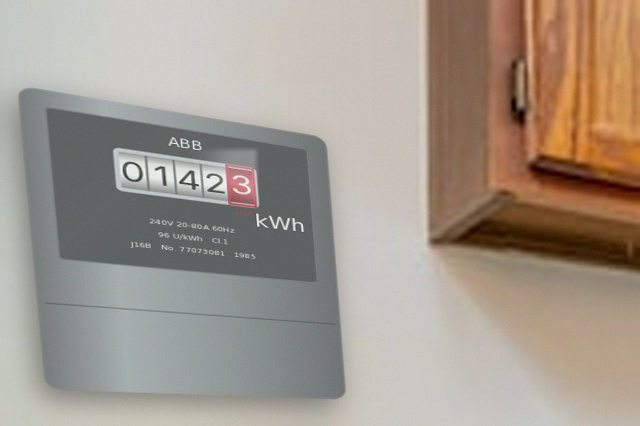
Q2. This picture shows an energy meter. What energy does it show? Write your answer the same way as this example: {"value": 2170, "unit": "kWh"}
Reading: {"value": 142.3, "unit": "kWh"}
